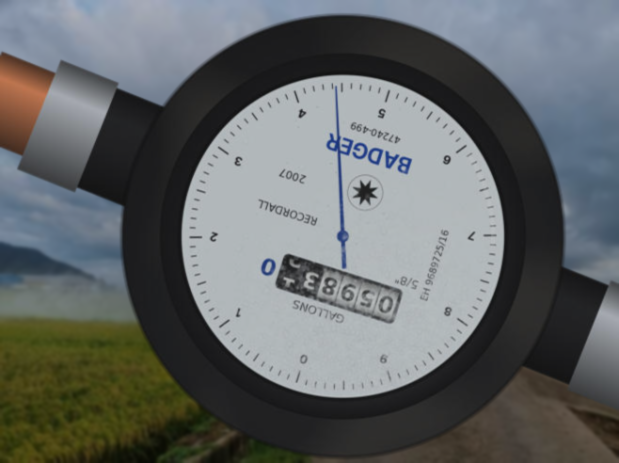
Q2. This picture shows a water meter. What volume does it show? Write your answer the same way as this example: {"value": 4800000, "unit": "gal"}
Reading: {"value": 598314.4, "unit": "gal"}
